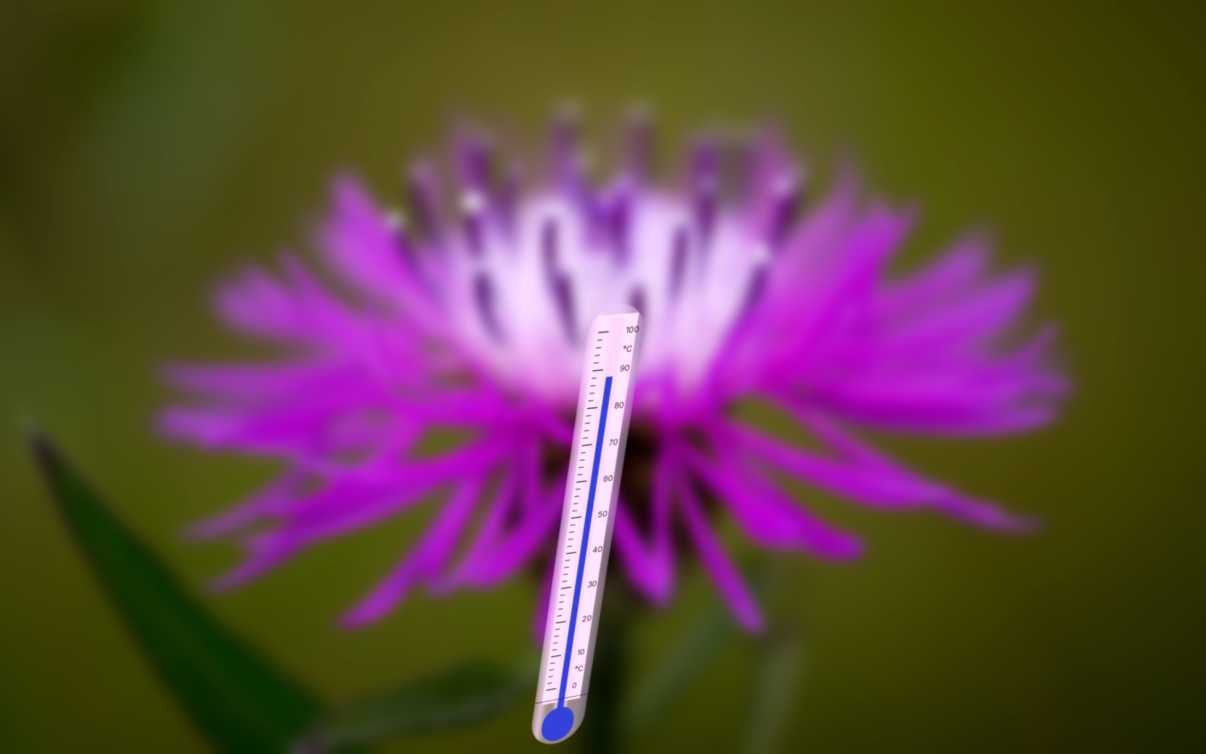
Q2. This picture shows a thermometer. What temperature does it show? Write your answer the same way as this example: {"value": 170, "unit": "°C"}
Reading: {"value": 88, "unit": "°C"}
